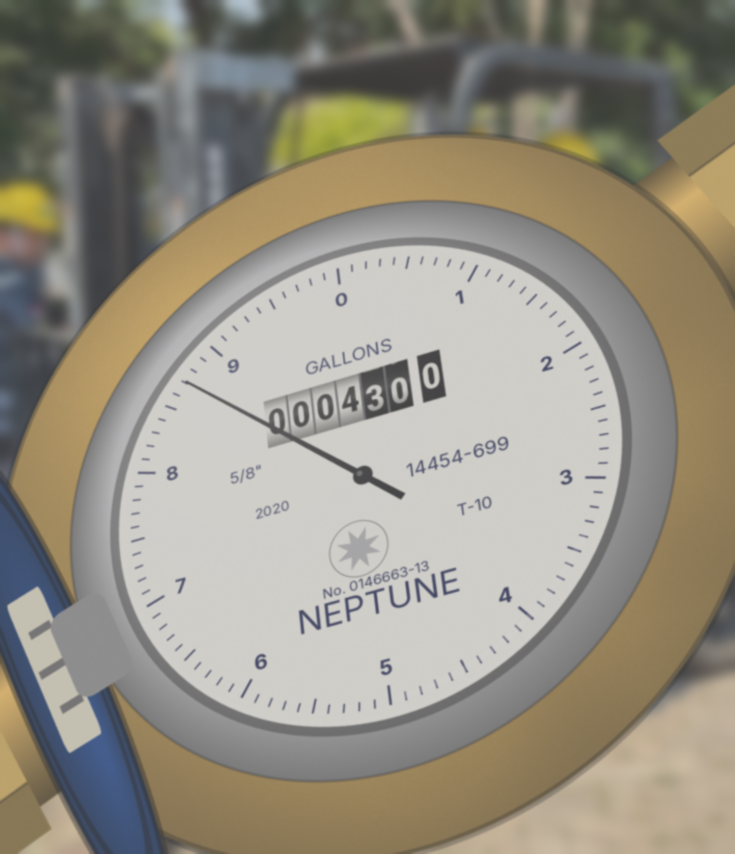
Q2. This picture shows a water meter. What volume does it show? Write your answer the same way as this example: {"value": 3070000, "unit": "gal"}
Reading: {"value": 4298.7, "unit": "gal"}
